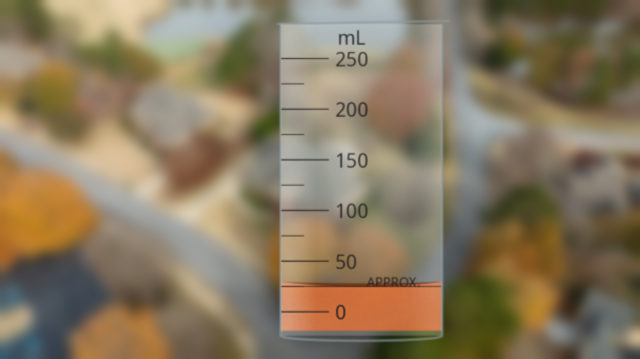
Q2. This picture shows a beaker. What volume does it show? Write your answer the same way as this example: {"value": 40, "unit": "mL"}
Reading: {"value": 25, "unit": "mL"}
